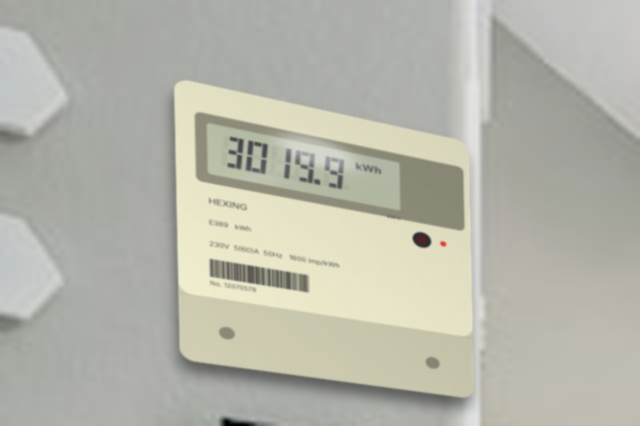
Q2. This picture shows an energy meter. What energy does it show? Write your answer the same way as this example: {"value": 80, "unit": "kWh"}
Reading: {"value": 3019.9, "unit": "kWh"}
